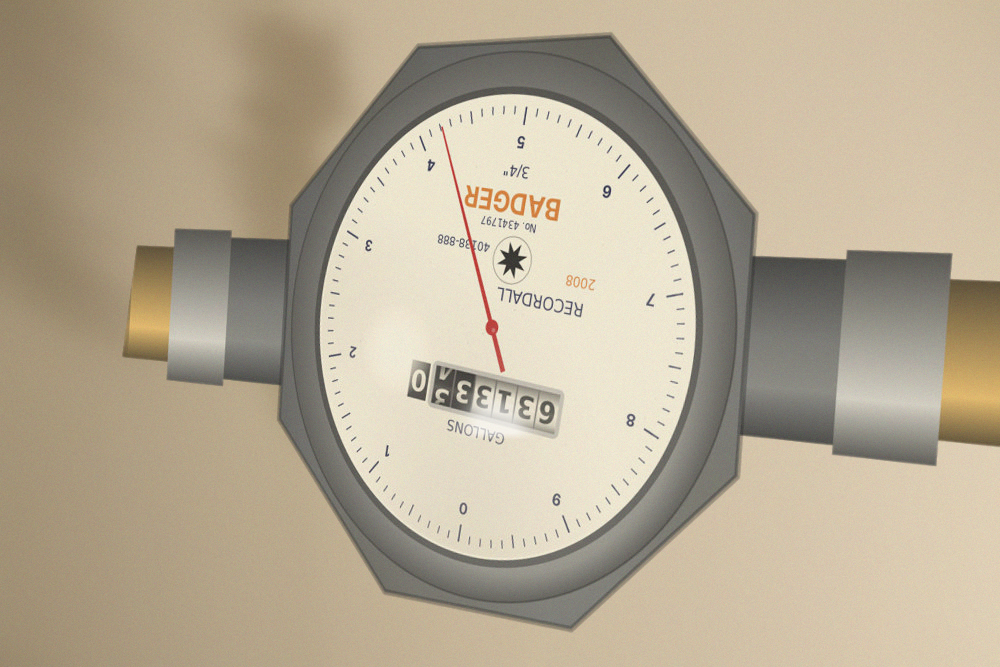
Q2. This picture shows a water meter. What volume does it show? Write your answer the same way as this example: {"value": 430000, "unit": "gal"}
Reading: {"value": 6313334.2, "unit": "gal"}
